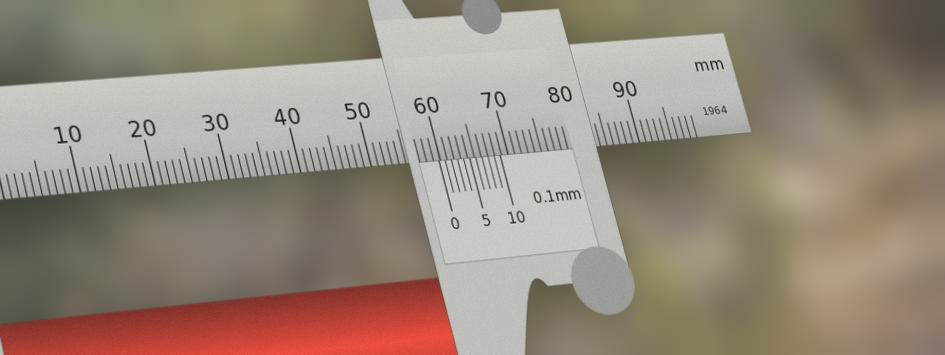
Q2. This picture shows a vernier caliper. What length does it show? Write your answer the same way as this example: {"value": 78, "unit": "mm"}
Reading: {"value": 59.8, "unit": "mm"}
